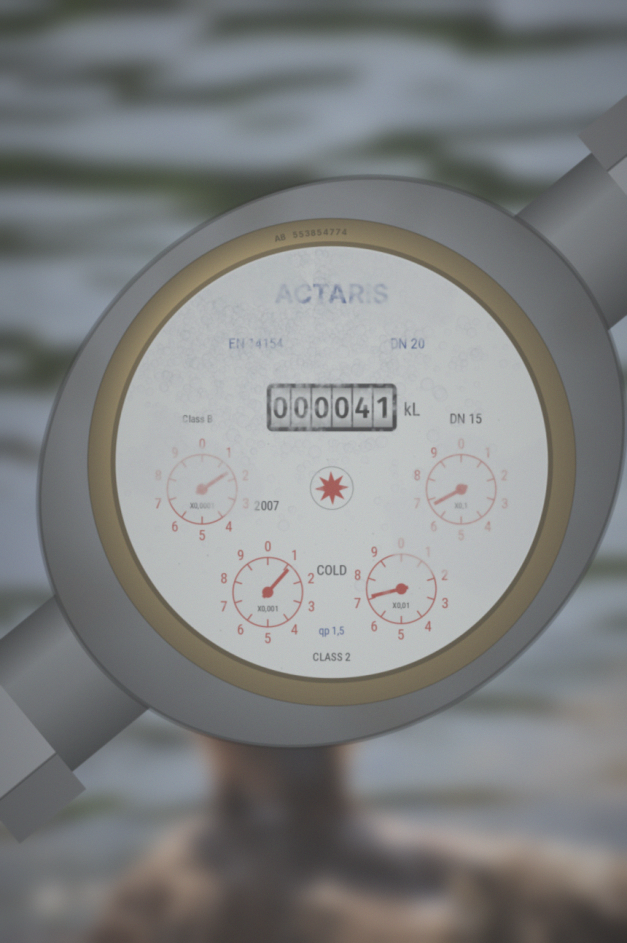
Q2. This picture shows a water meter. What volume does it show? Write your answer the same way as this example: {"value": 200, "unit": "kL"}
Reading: {"value": 41.6711, "unit": "kL"}
